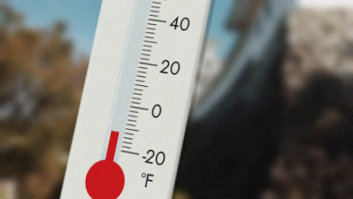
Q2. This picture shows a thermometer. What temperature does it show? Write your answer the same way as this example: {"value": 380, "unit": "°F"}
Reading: {"value": -12, "unit": "°F"}
